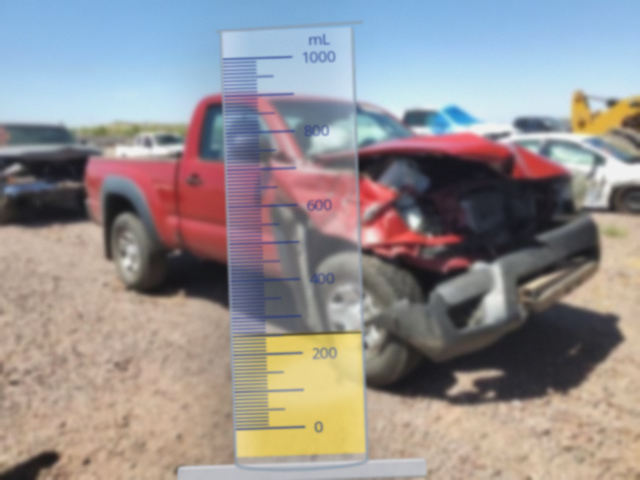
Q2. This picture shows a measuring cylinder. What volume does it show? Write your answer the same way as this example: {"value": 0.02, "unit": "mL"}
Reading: {"value": 250, "unit": "mL"}
